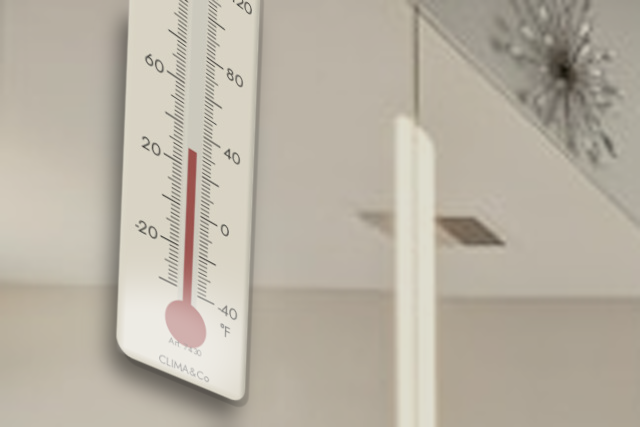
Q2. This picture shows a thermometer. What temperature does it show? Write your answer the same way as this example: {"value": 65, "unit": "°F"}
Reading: {"value": 30, "unit": "°F"}
